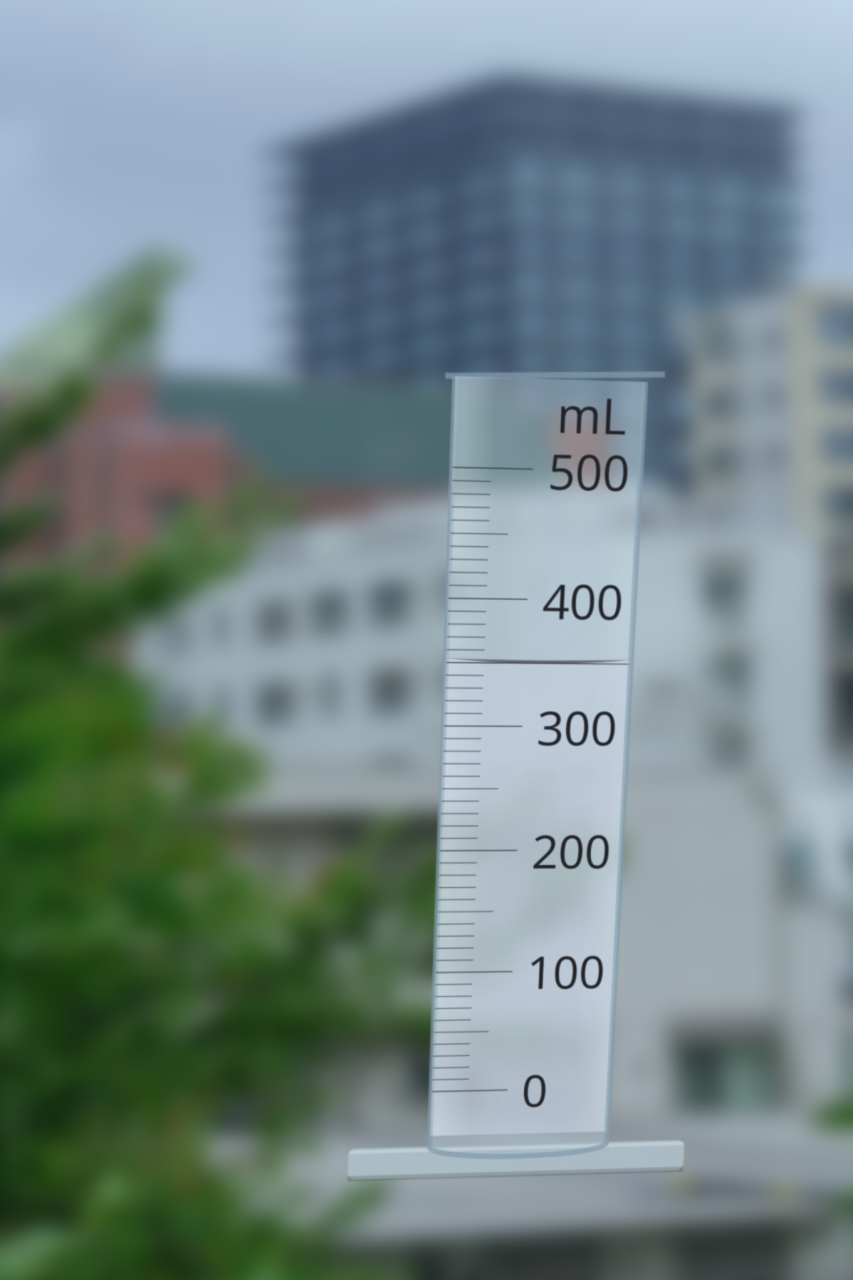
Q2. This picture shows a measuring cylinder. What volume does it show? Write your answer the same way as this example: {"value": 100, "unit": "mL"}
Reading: {"value": 350, "unit": "mL"}
